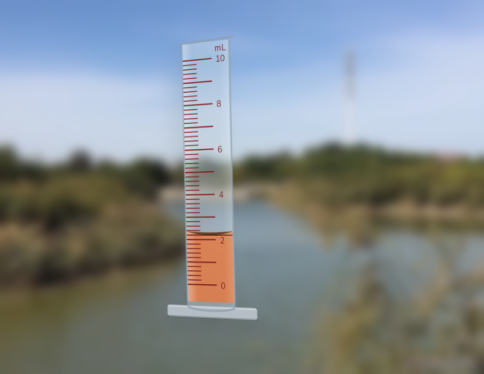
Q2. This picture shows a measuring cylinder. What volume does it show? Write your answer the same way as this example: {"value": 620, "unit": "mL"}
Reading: {"value": 2.2, "unit": "mL"}
